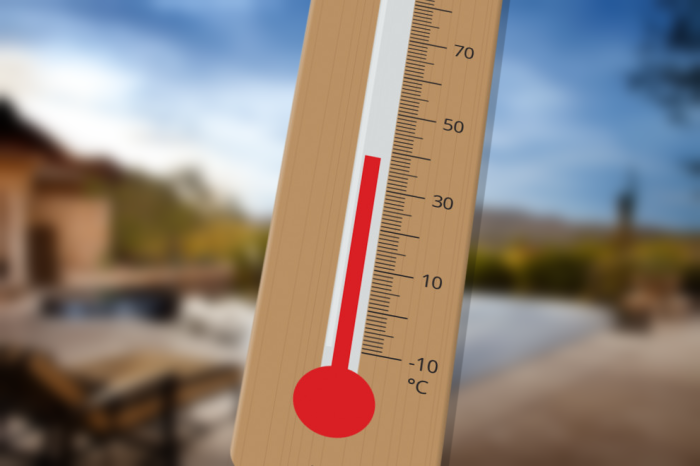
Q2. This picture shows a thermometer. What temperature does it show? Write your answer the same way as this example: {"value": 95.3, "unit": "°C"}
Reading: {"value": 38, "unit": "°C"}
